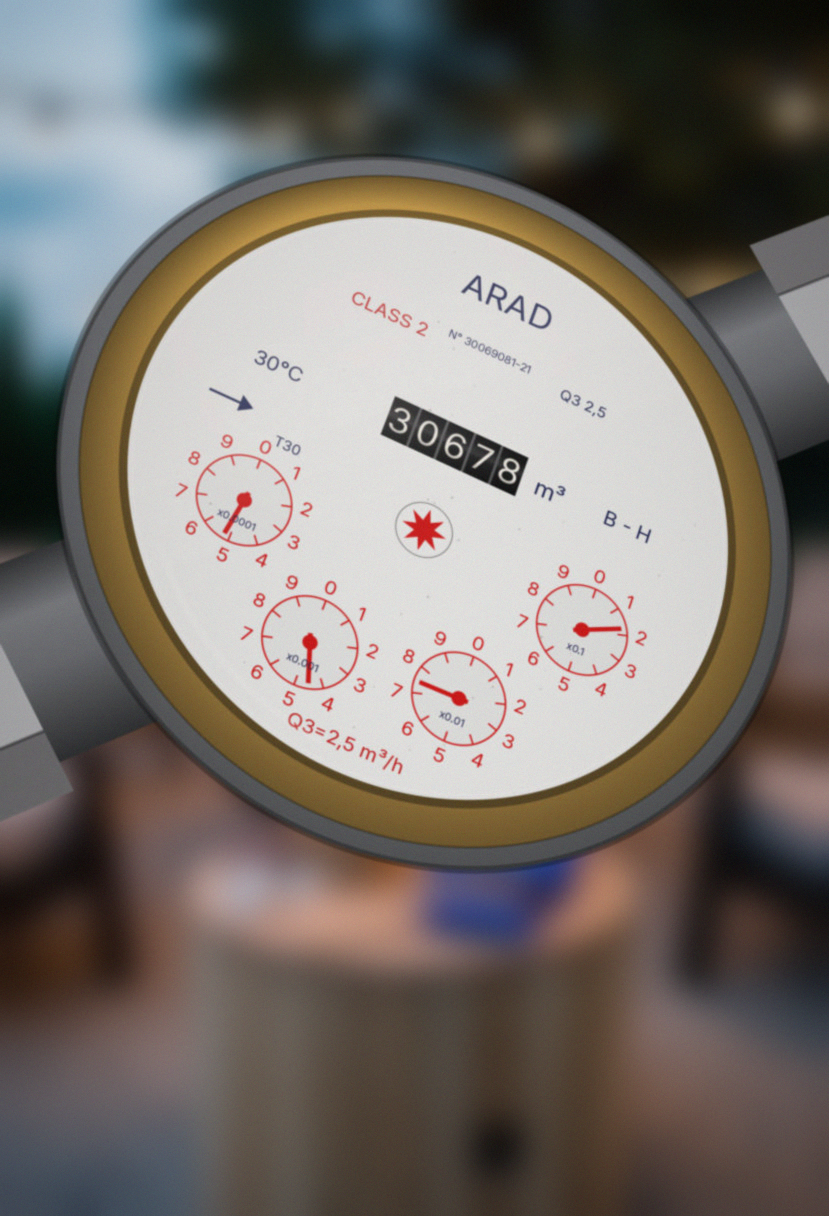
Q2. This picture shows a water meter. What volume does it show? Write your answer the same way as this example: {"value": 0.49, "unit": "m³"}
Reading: {"value": 30678.1745, "unit": "m³"}
